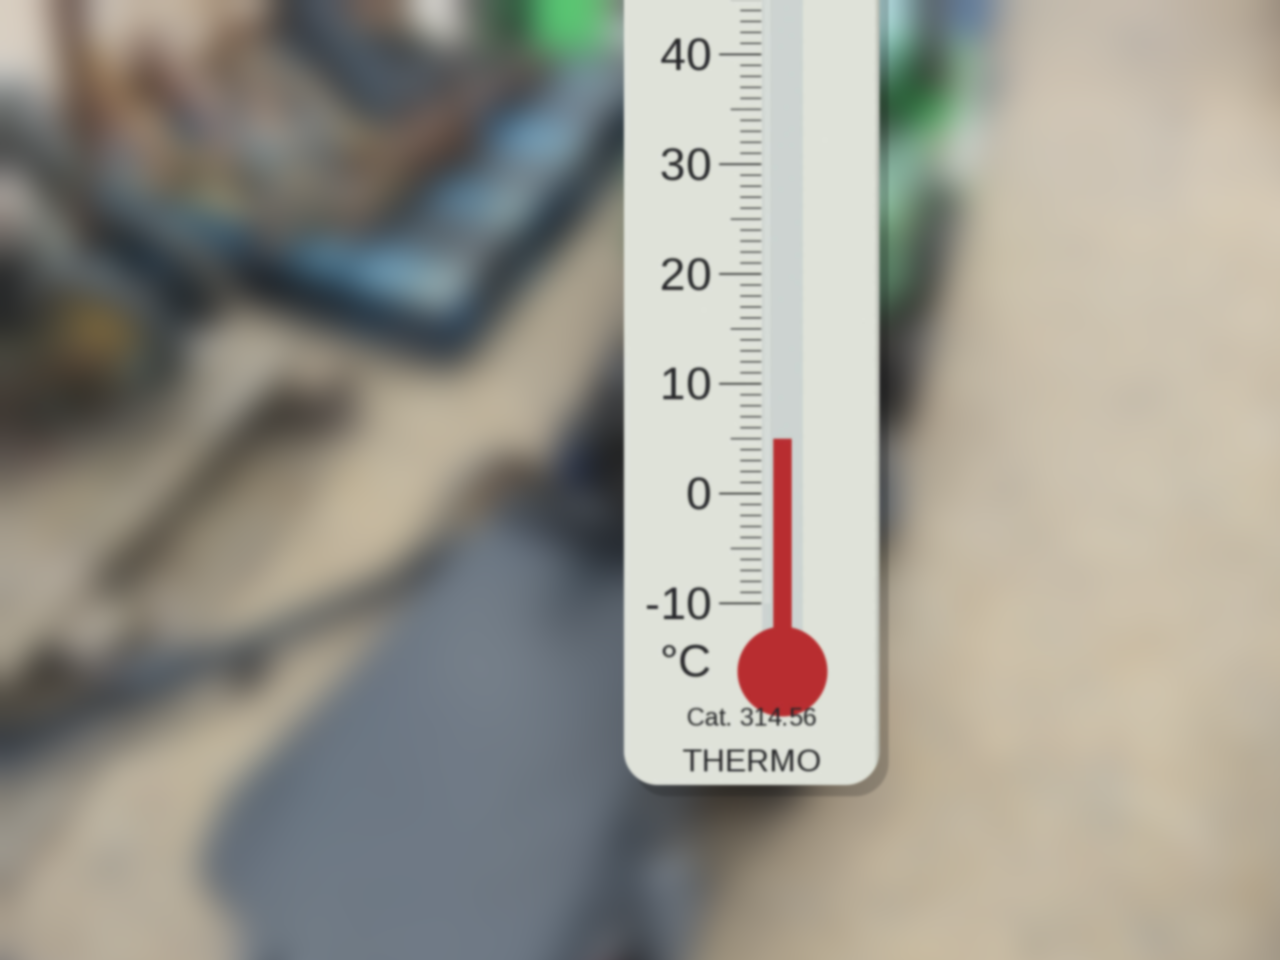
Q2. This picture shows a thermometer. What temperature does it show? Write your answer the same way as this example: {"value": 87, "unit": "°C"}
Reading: {"value": 5, "unit": "°C"}
